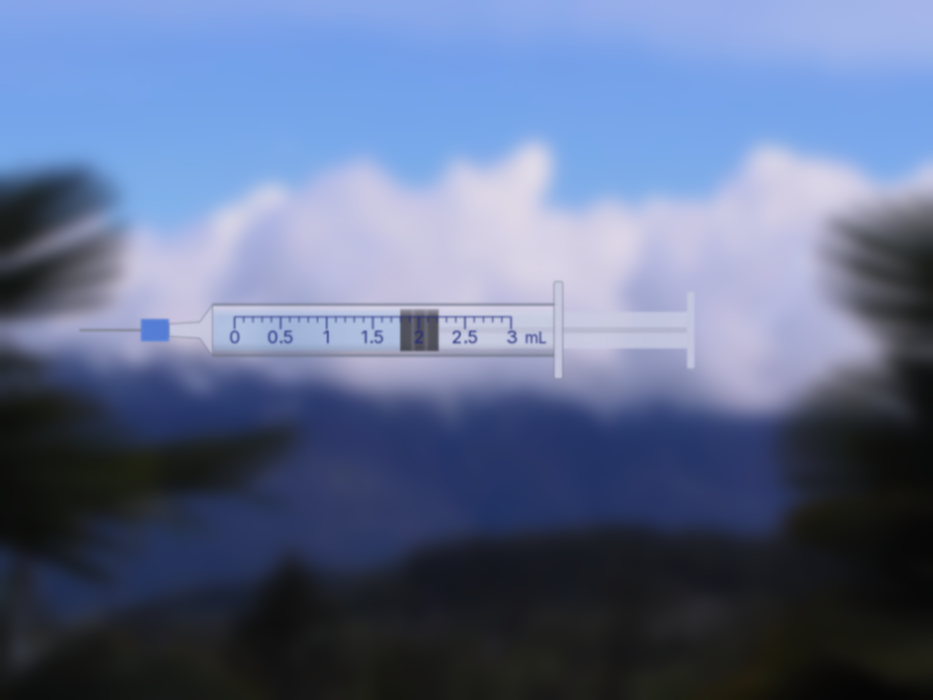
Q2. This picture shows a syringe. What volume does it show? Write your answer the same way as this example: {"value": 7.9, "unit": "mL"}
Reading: {"value": 1.8, "unit": "mL"}
